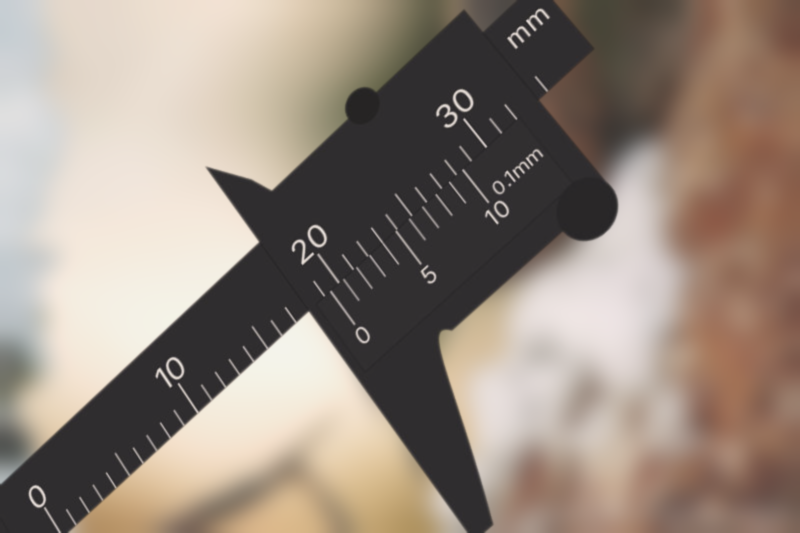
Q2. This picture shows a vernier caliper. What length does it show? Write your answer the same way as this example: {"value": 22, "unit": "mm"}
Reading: {"value": 19.4, "unit": "mm"}
